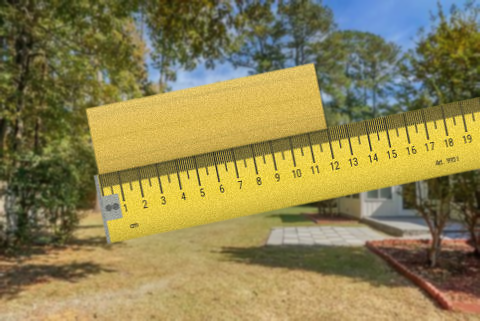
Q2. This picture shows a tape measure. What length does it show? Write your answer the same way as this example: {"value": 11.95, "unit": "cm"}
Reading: {"value": 12, "unit": "cm"}
